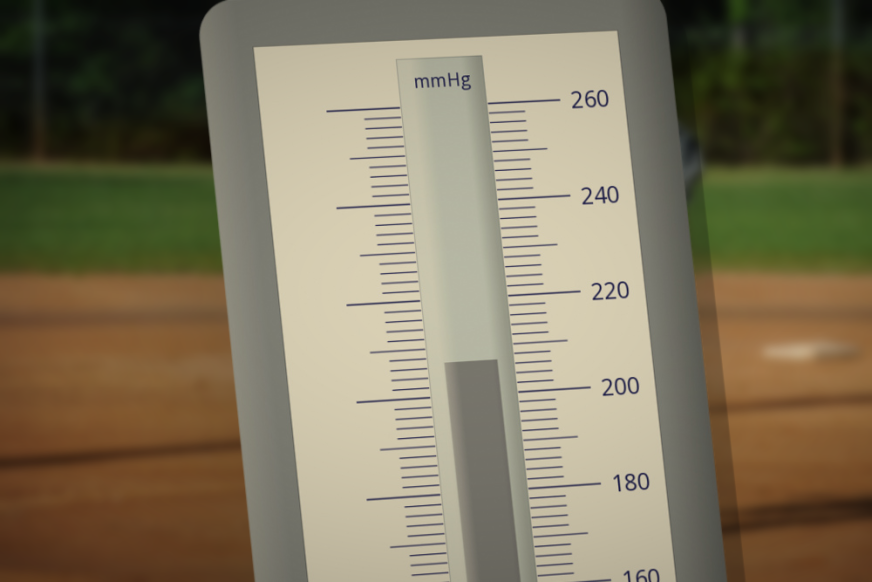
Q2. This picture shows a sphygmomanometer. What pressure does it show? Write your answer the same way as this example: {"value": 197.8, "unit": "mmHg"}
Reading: {"value": 207, "unit": "mmHg"}
